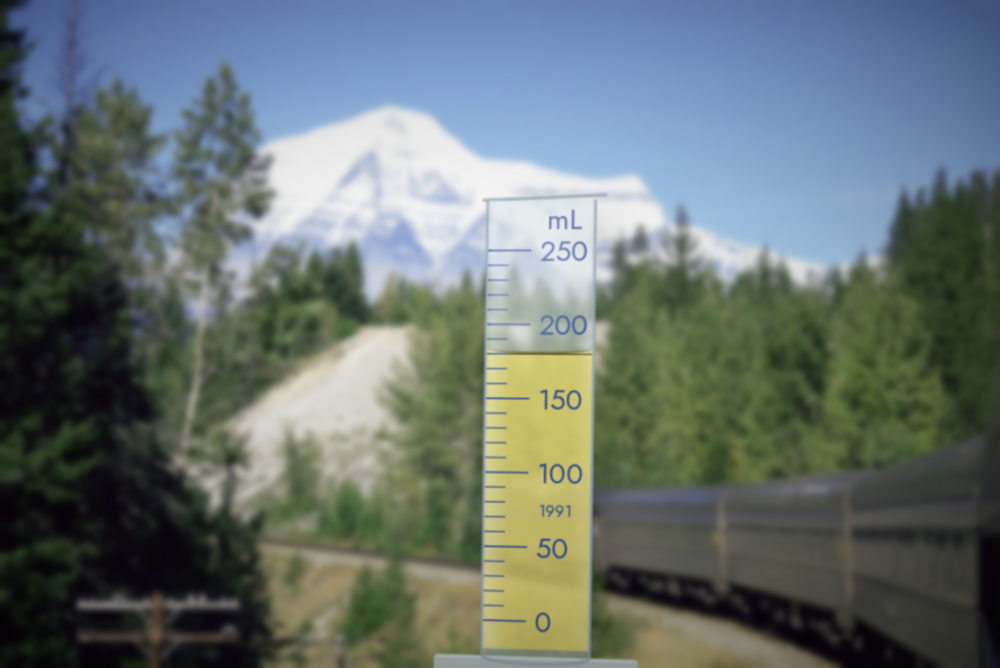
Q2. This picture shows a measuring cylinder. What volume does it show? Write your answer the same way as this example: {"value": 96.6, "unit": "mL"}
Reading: {"value": 180, "unit": "mL"}
